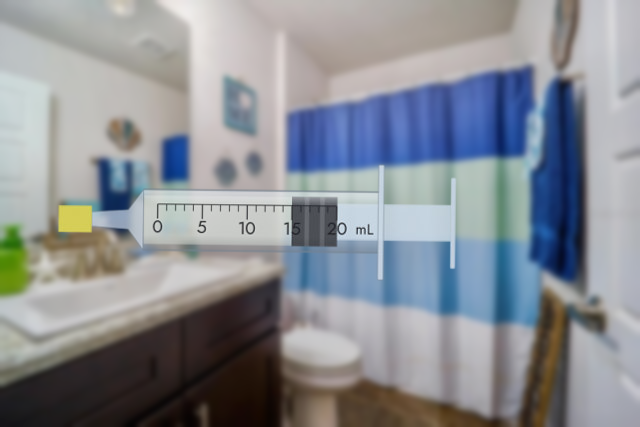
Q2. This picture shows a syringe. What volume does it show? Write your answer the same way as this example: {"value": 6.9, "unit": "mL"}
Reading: {"value": 15, "unit": "mL"}
